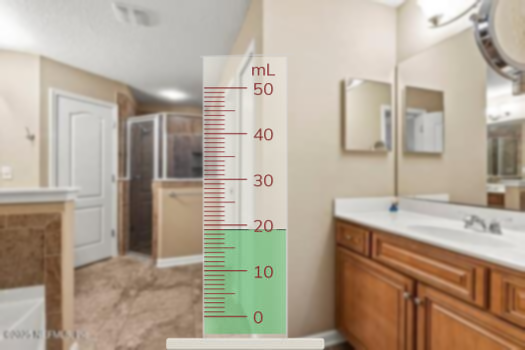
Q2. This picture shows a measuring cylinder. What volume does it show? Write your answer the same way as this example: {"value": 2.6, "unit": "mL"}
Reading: {"value": 19, "unit": "mL"}
